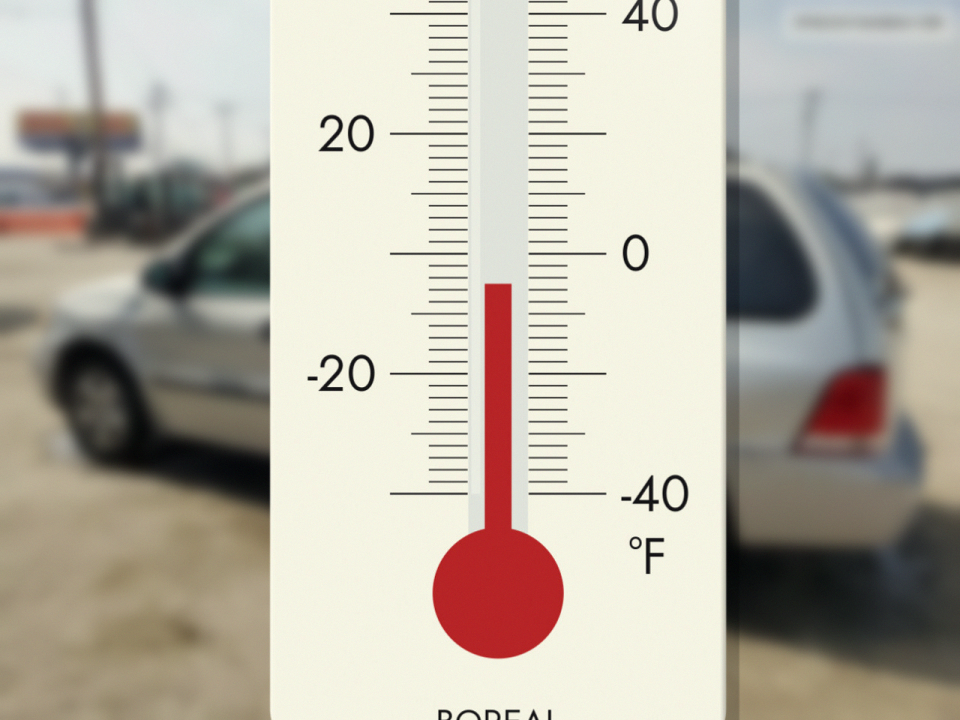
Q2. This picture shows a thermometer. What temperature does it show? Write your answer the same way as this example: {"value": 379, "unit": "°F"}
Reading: {"value": -5, "unit": "°F"}
